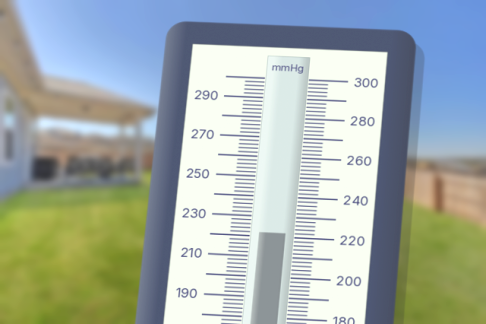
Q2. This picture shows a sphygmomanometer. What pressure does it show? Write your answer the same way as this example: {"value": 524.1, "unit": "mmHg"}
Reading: {"value": 222, "unit": "mmHg"}
